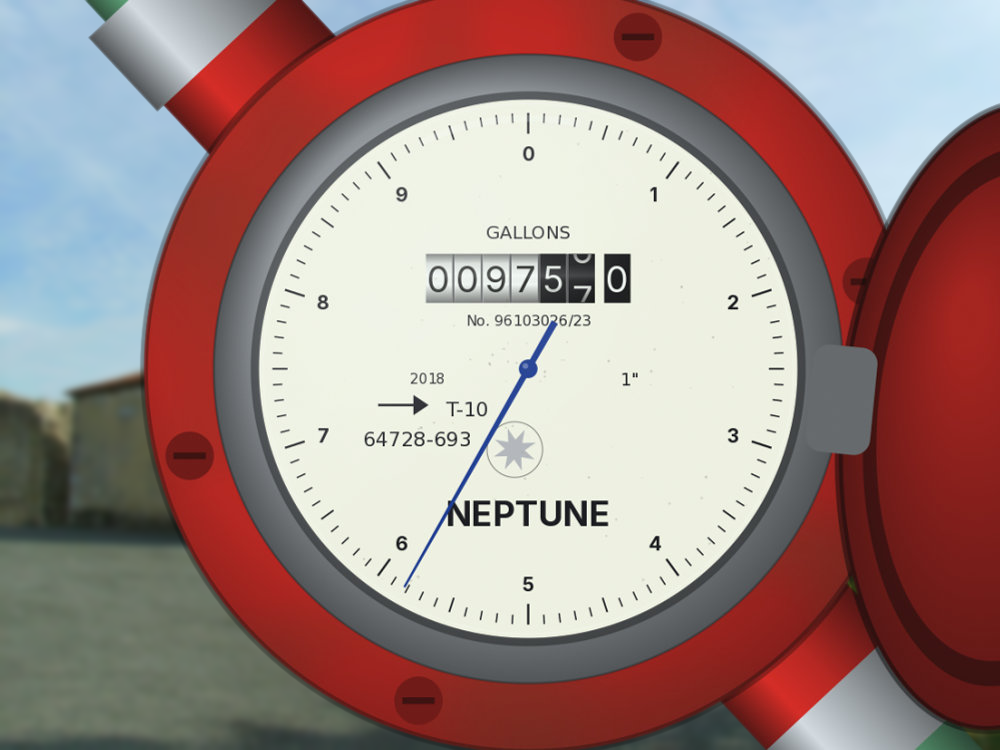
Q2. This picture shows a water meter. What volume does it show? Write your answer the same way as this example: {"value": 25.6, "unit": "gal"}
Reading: {"value": 97565.8, "unit": "gal"}
